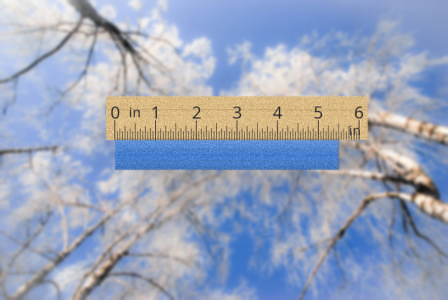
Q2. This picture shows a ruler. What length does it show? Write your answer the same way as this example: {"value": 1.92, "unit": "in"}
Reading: {"value": 5.5, "unit": "in"}
